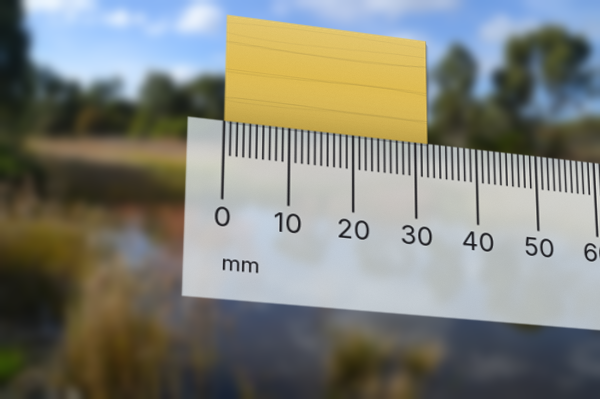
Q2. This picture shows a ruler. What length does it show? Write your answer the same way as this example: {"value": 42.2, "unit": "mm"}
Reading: {"value": 32, "unit": "mm"}
